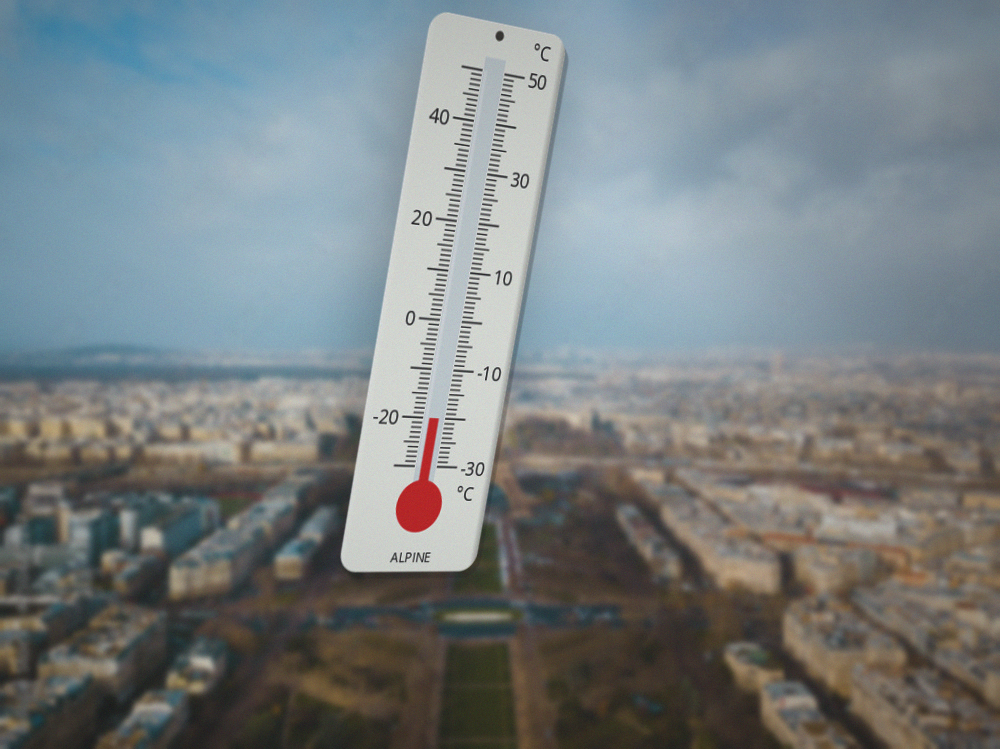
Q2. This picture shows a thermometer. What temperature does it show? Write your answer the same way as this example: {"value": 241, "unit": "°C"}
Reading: {"value": -20, "unit": "°C"}
